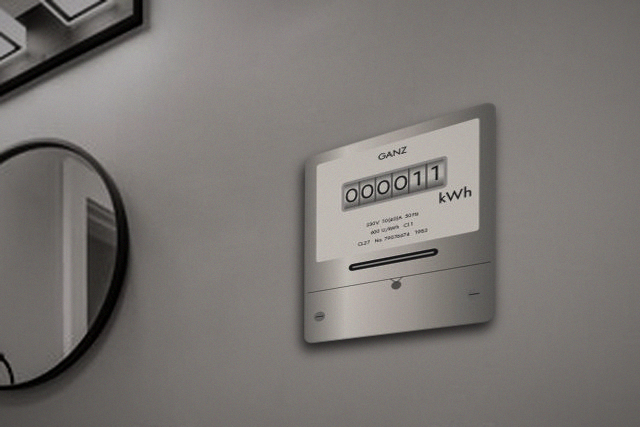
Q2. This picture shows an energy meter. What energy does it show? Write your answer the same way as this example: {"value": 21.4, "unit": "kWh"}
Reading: {"value": 11, "unit": "kWh"}
